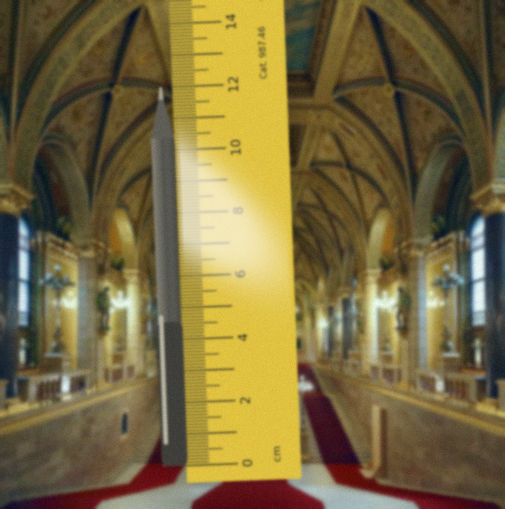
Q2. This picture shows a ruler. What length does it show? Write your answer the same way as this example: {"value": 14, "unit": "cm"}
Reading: {"value": 12, "unit": "cm"}
